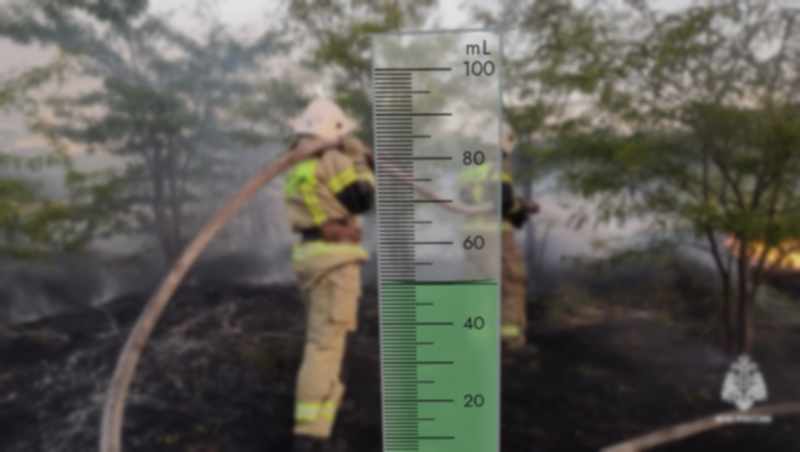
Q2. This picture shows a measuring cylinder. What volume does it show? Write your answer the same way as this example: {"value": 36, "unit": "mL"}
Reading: {"value": 50, "unit": "mL"}
